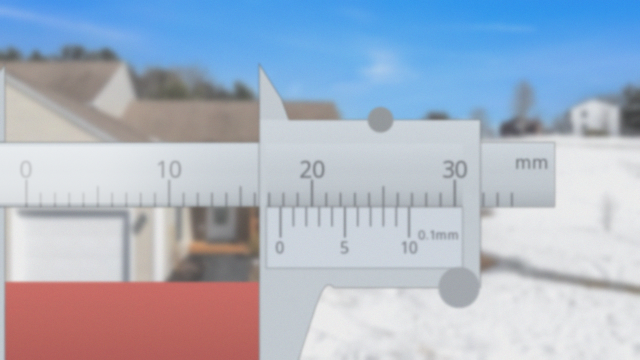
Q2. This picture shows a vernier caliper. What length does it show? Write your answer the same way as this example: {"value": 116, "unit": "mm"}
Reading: {"value": 17.8, "unit": "mm"}
